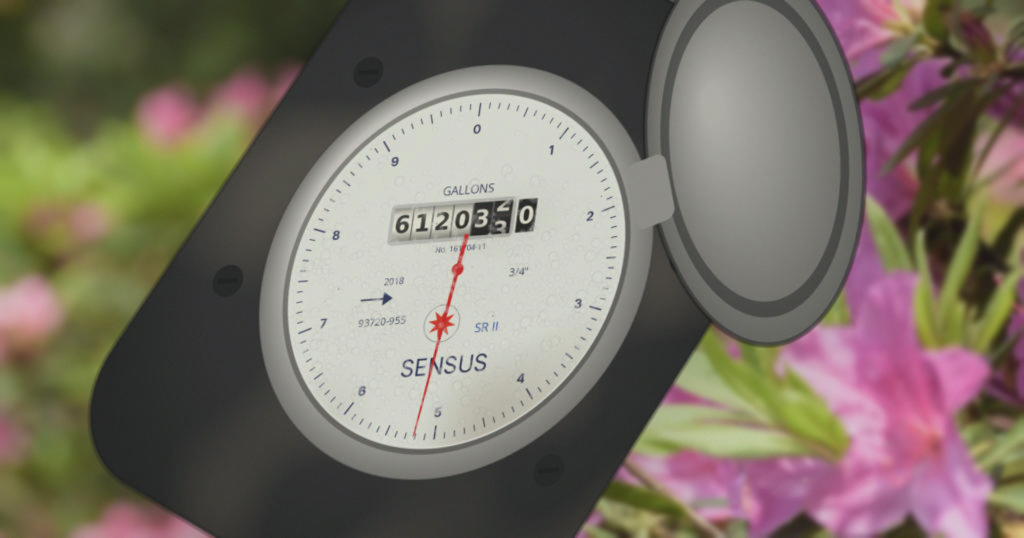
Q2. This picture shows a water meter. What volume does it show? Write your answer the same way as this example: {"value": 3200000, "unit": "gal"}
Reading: {"value": 6120325.2, "unit": "gal"}
